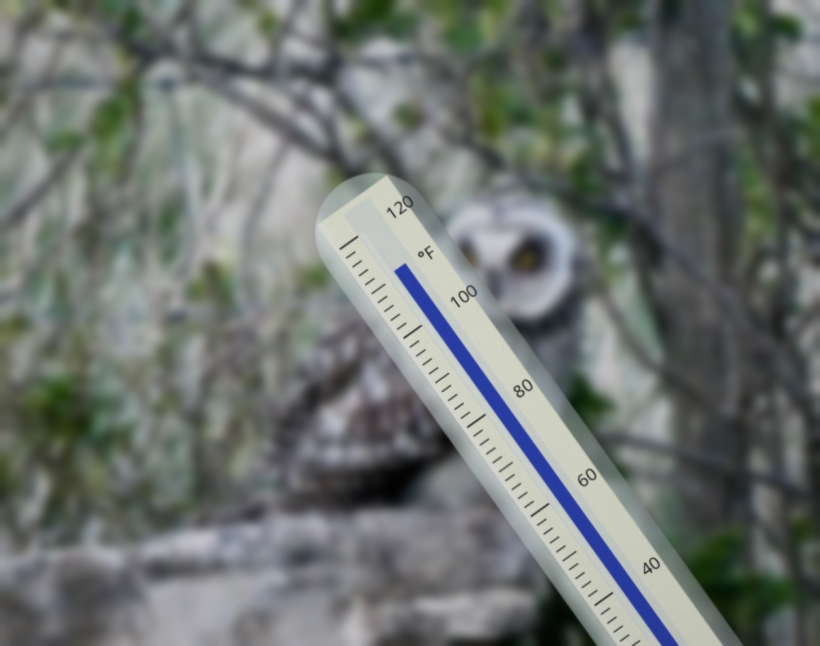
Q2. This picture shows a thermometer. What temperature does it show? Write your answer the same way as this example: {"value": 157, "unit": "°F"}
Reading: {"value": 111, "unit": "°F"}
